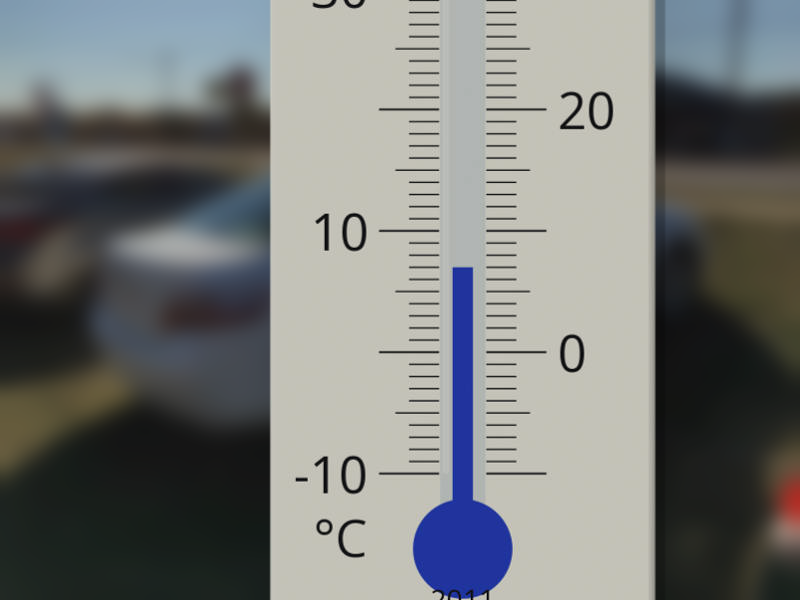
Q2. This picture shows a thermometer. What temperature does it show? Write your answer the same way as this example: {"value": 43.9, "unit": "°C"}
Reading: {"value": 7, "unit": "°C"}
